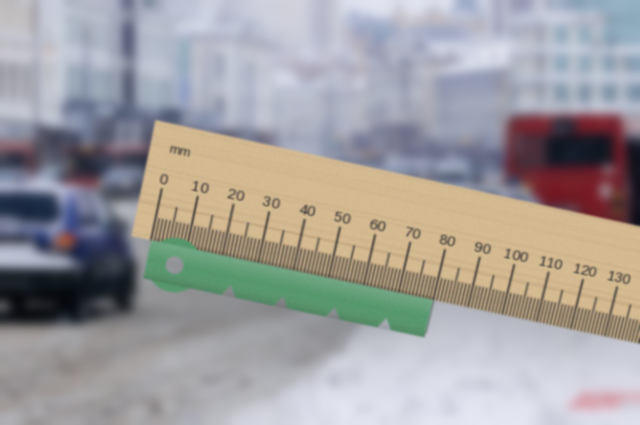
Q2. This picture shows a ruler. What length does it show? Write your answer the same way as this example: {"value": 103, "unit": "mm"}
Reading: {"value": 80, "unit": "mm"}
